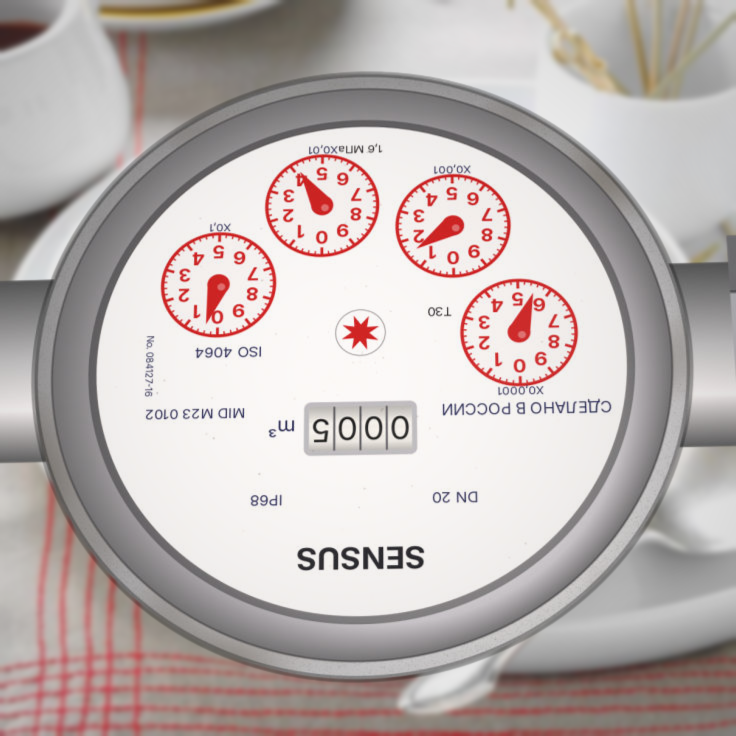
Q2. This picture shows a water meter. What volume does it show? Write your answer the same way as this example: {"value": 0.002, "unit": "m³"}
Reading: {"value": 5.0415, "unit": "m³"}
